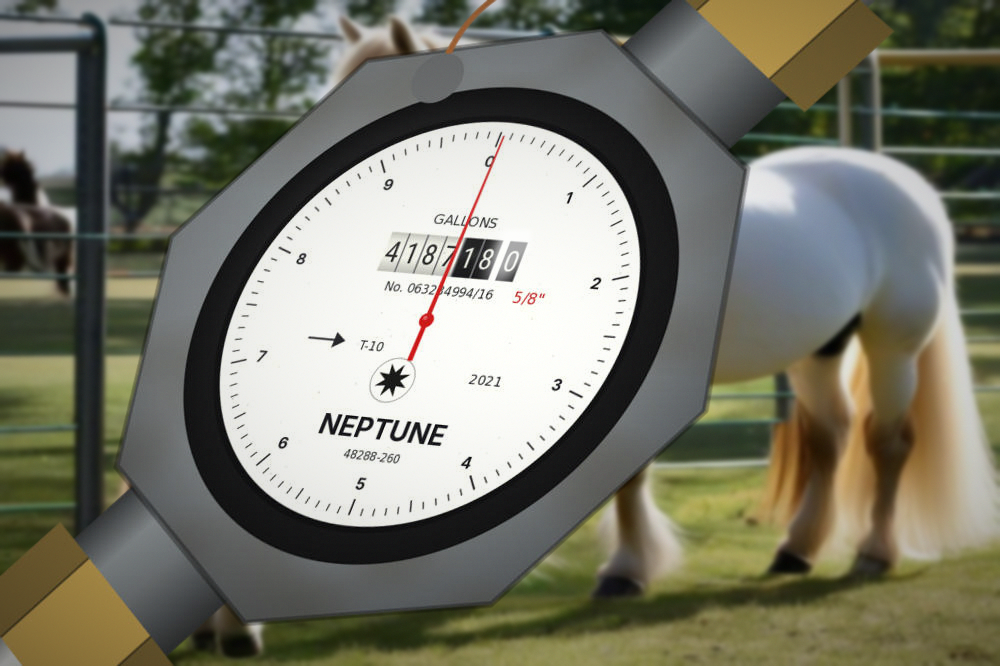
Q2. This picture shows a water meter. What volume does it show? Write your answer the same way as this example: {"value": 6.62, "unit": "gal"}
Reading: {"value": 4187180.0, "unit": "gal"}
